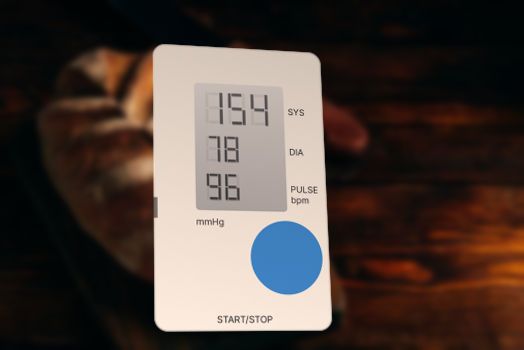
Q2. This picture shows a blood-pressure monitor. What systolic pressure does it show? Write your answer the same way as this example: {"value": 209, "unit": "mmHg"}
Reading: {"value": 154, "unit": "mmHg"}
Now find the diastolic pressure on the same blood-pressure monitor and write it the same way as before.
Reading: {"value": 78, "unit": "mmHg"}
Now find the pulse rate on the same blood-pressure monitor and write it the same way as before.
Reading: {"value": 96, "unit": "bpm"}
